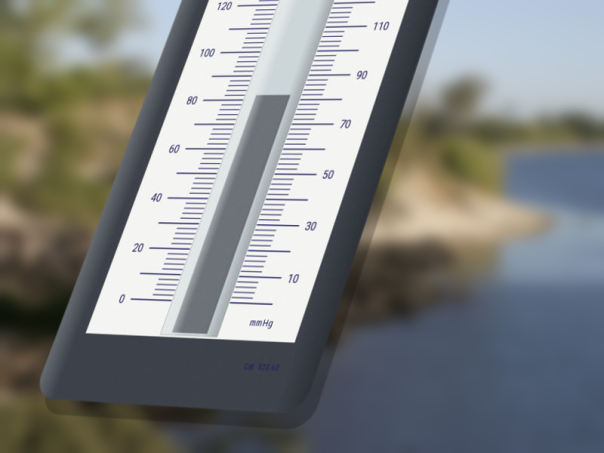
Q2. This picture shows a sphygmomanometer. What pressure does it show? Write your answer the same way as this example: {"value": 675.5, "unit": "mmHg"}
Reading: {"value": 82, "unit": "mmHg"}
